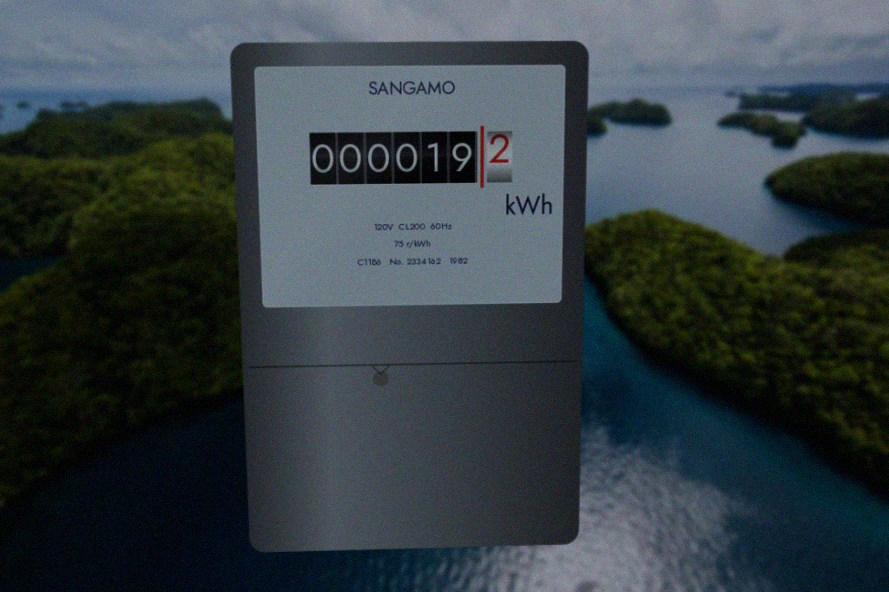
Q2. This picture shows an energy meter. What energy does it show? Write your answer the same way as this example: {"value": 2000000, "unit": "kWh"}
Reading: {"value": 19.2, "unit": "kWh"}
